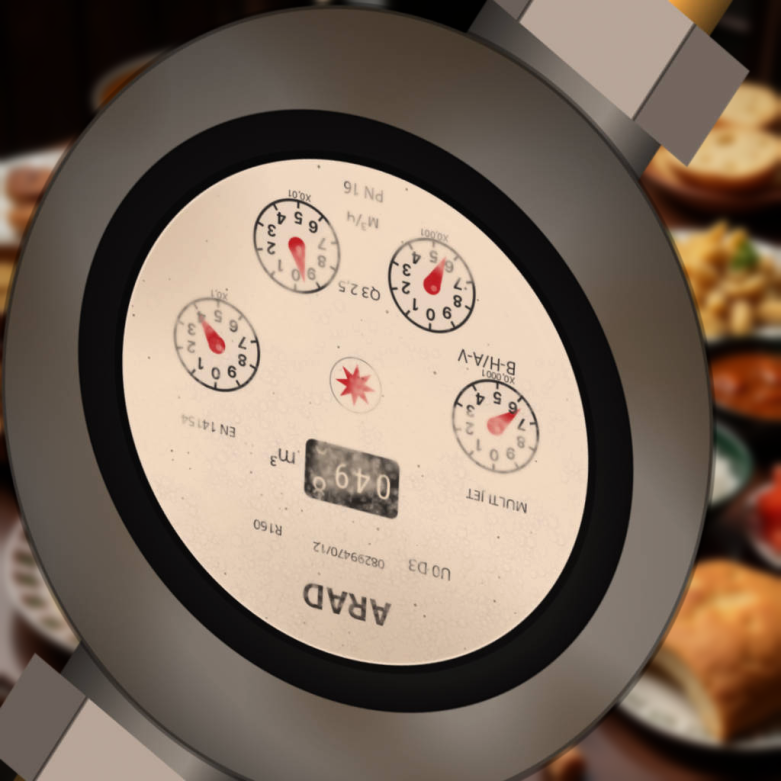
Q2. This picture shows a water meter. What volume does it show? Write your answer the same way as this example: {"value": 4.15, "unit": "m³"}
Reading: {"value": 498.3956, "unit": "m³"}
